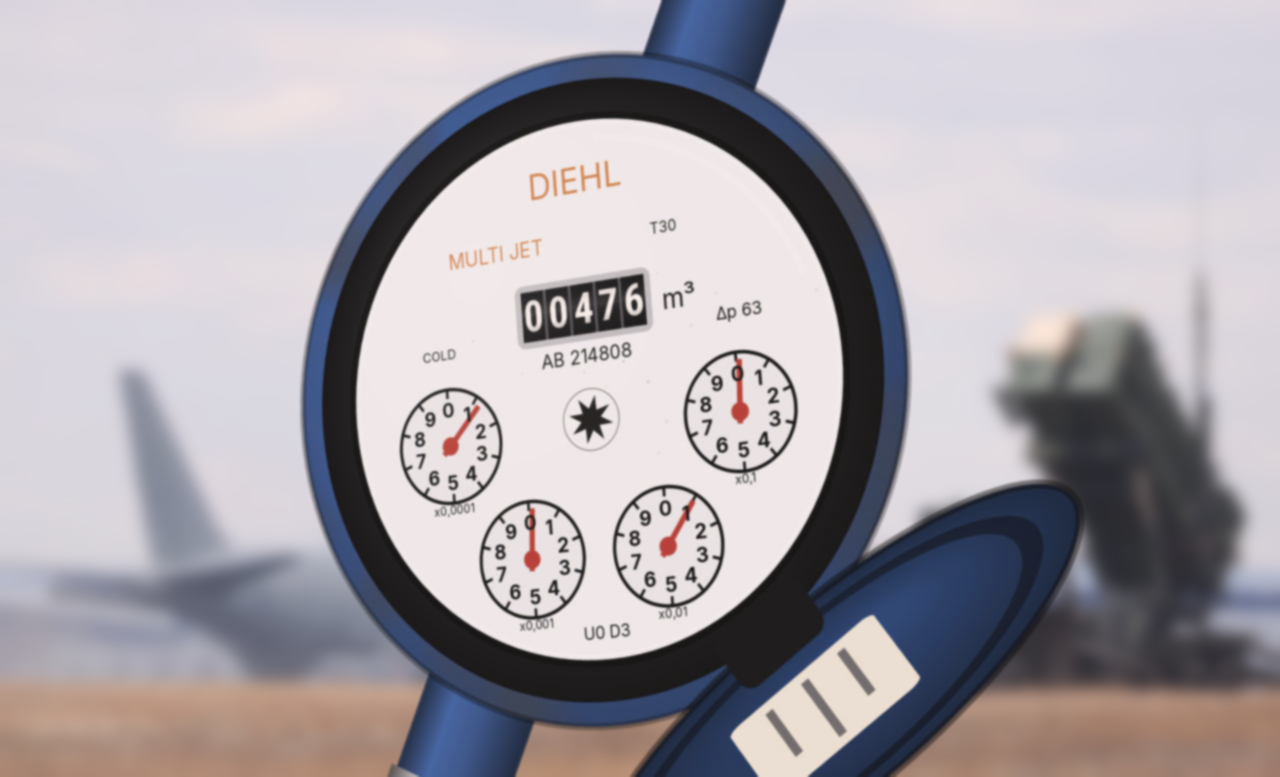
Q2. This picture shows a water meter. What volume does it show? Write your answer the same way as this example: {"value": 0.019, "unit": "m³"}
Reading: {"value": 476.0101, "unit": "m³"}
